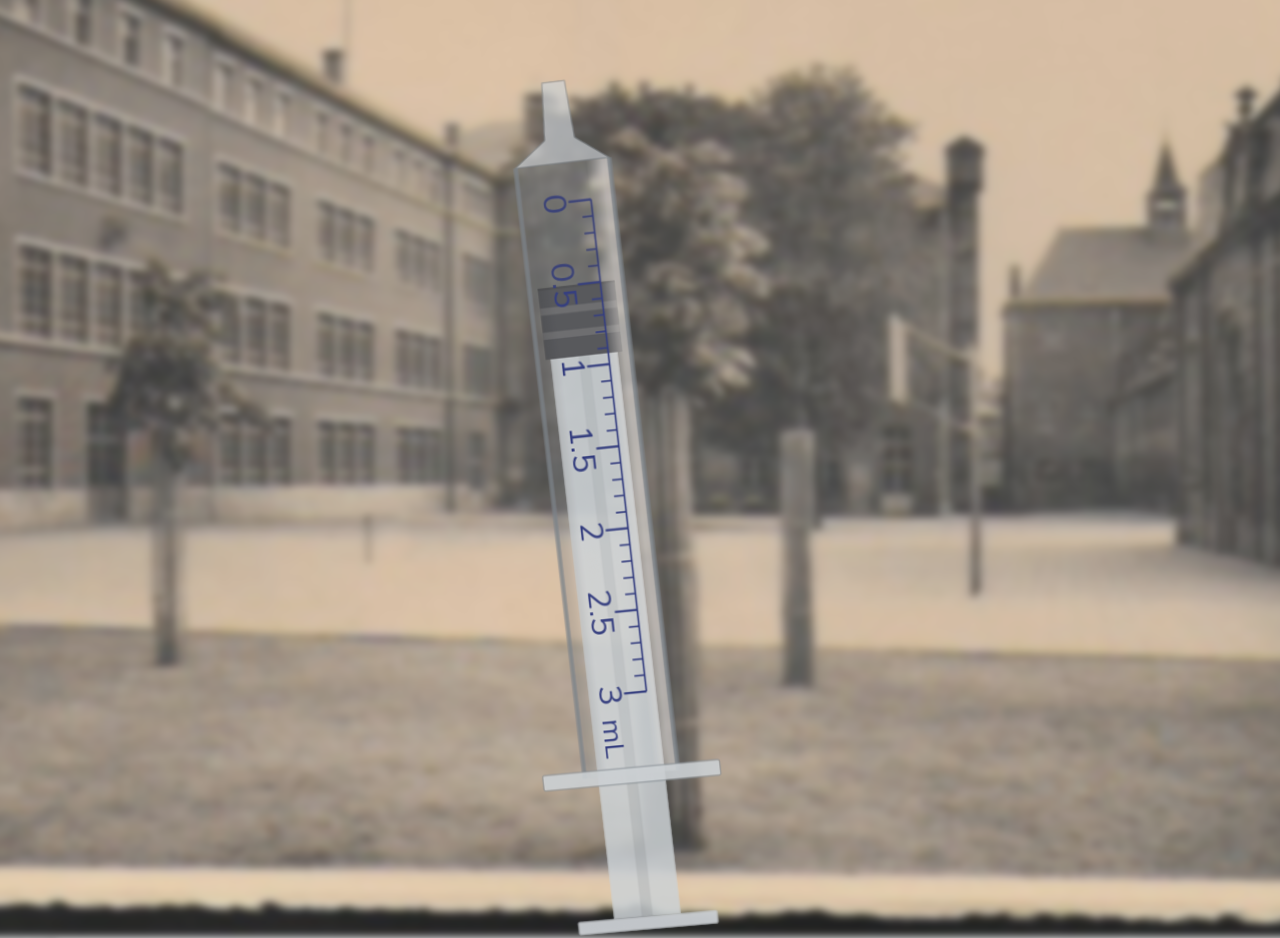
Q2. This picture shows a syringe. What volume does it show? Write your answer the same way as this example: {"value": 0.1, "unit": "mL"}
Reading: {"value": 0.5, "unit": "mL"}
